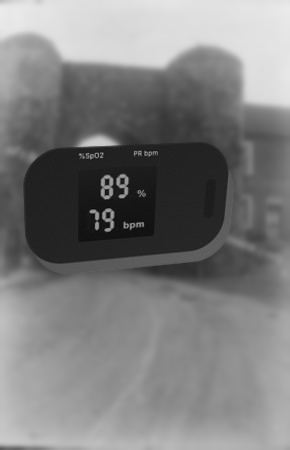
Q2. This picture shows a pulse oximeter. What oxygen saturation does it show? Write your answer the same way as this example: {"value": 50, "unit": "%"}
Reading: {"value": 89, "unit": "%"}
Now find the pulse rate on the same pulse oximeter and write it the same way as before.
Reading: {"value": 79, "unit": "bpm"}
